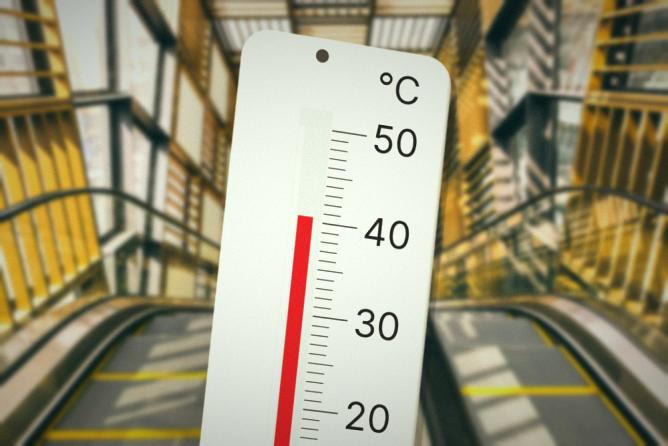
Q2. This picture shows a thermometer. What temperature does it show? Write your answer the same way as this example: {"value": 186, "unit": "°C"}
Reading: {"value": 40.5, "unit": "°C"}
